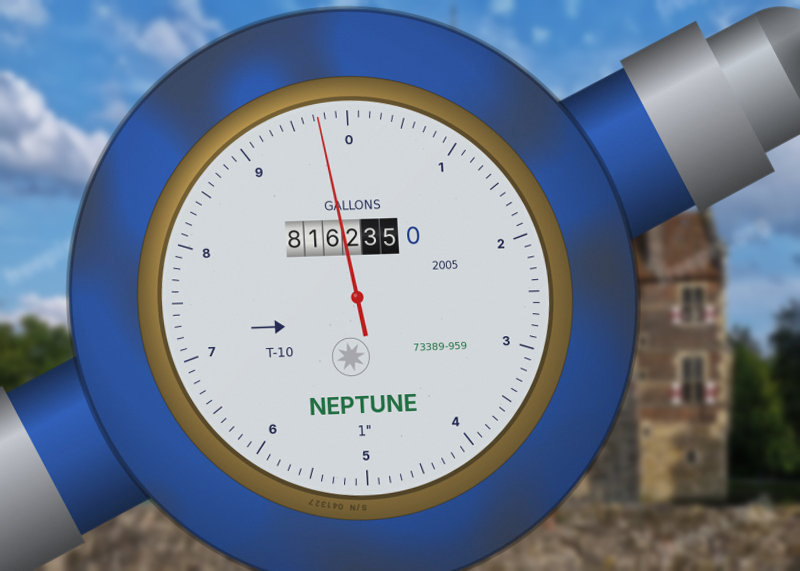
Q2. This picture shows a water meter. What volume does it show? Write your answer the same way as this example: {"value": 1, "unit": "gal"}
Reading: {"value": 8162349.7, "unit": "gal"}
